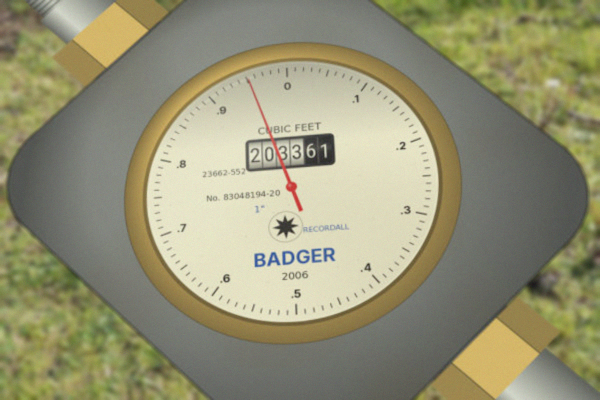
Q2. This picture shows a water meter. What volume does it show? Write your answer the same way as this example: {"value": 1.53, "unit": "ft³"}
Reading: {"value": 203360.95, "unit": "ft³"}
